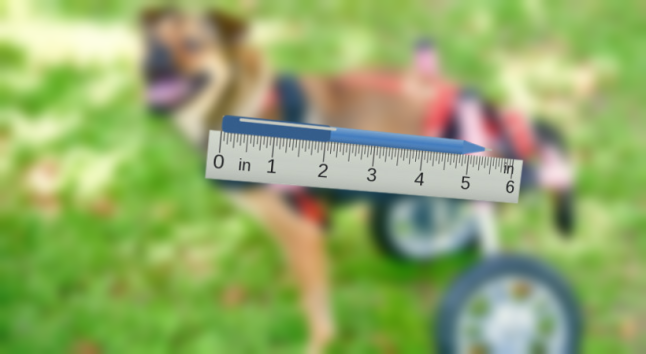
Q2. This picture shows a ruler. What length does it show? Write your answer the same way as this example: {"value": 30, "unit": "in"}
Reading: {"value": 5.5, "unit": "in"}
